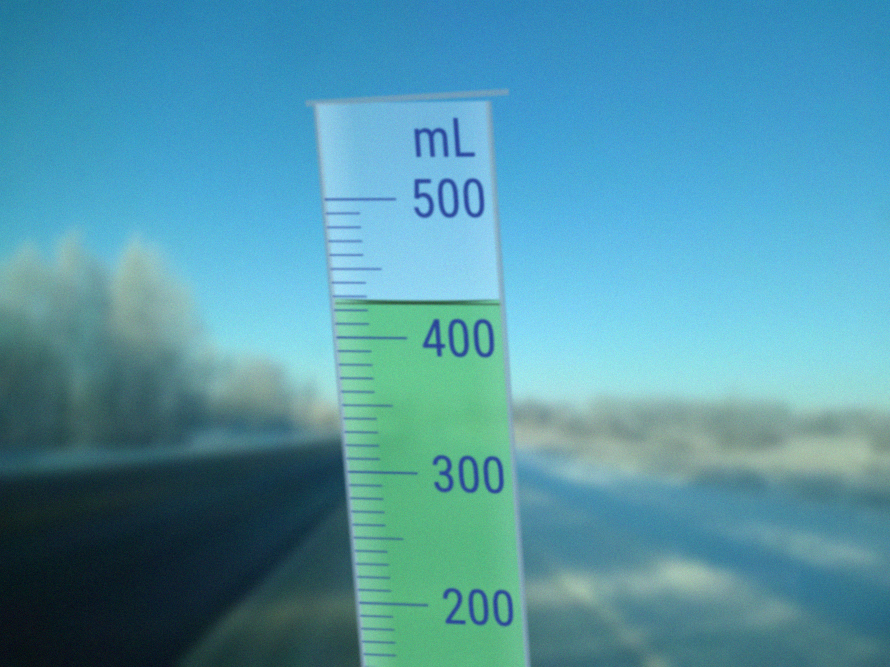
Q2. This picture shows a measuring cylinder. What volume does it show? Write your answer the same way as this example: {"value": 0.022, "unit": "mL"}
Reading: {"value": 425, "unit": "mL"}
